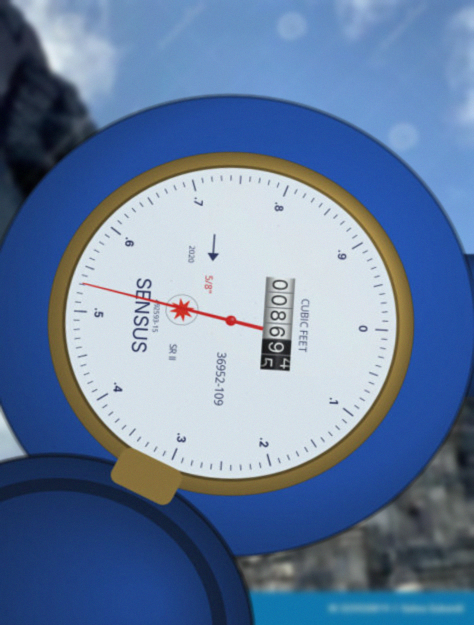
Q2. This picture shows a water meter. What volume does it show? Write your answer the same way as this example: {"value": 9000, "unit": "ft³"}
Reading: {"value": 8694.53, "unit": "ft³"}
